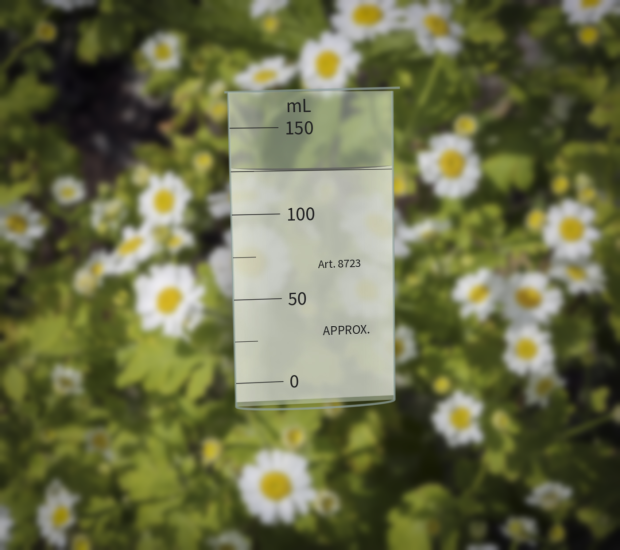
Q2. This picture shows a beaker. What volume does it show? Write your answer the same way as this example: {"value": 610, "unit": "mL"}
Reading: {"value": 125, "unit": "mL"}
